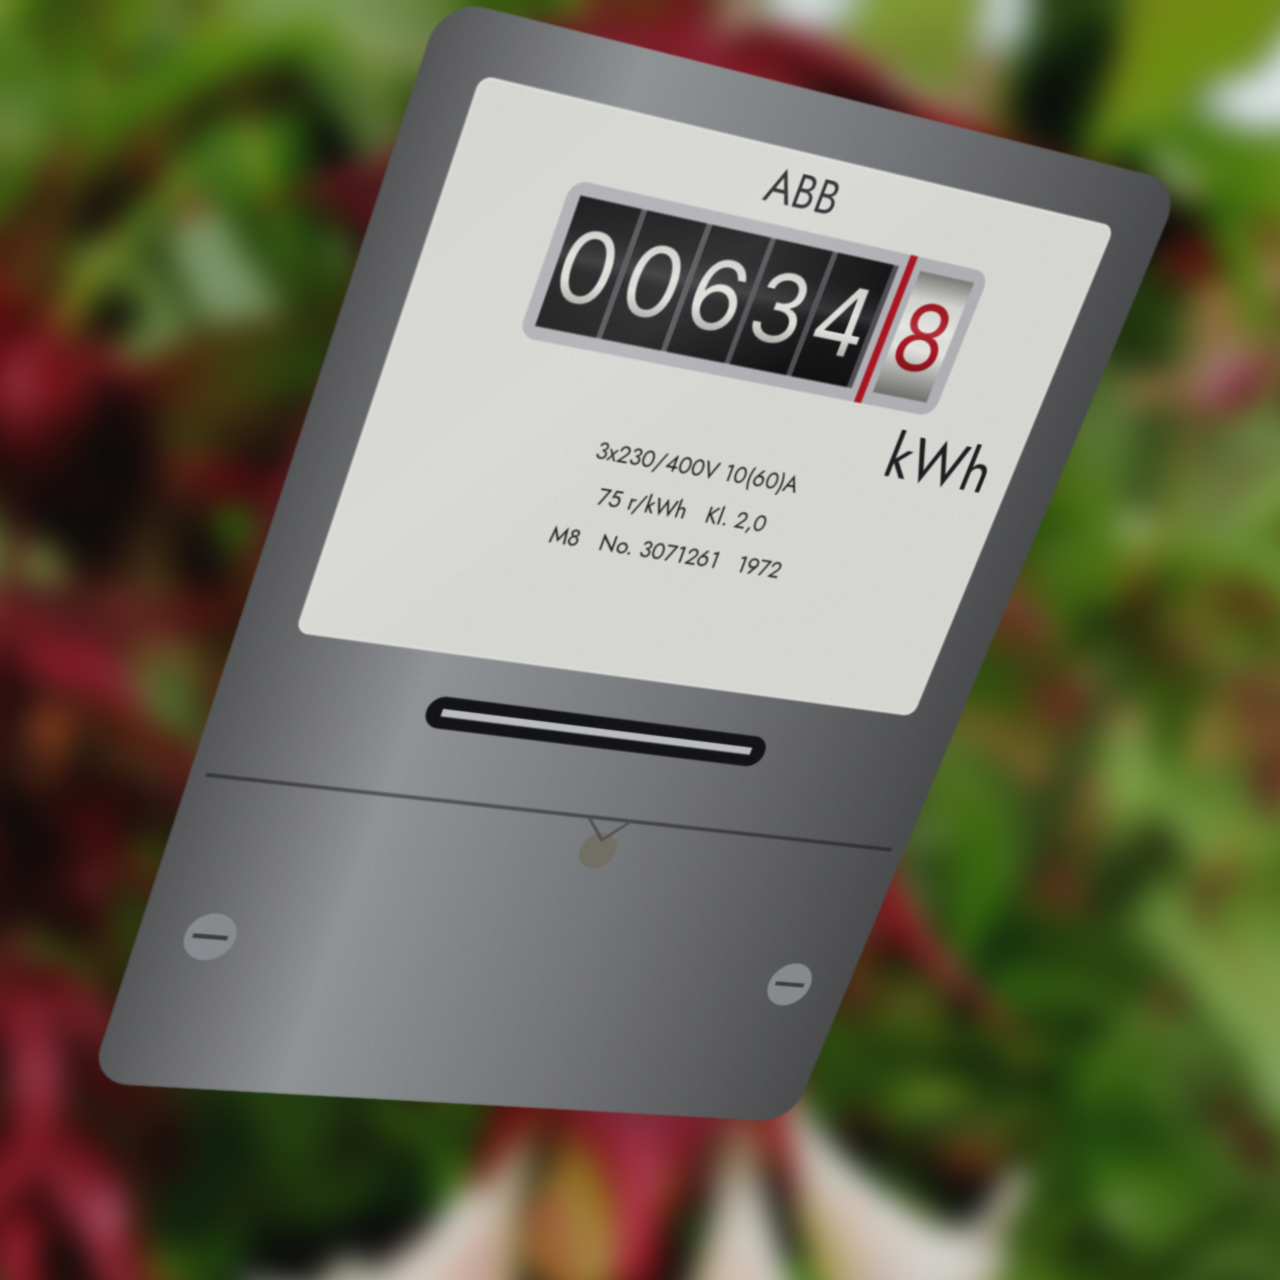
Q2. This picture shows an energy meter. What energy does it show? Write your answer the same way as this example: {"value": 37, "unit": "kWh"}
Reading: {"value": 634.8, "unit": "kWh"}
